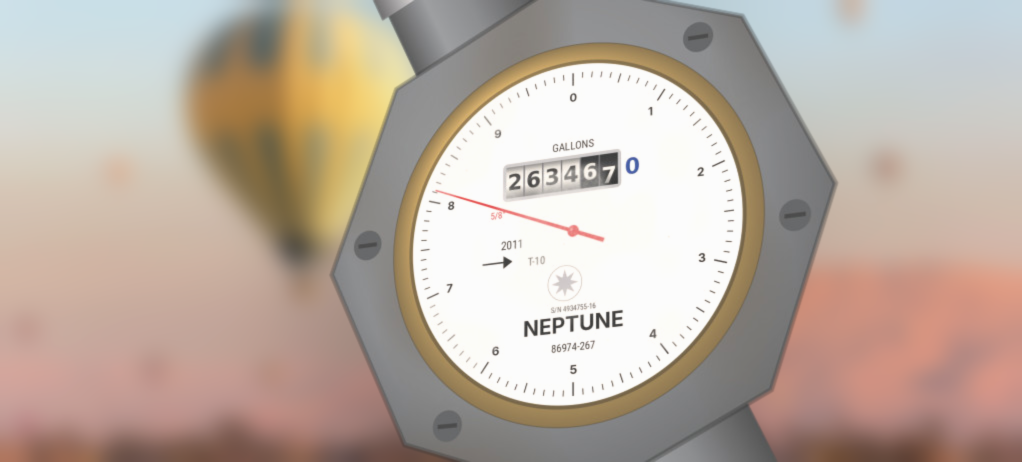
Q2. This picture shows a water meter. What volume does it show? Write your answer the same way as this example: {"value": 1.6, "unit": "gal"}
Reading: {"value": 2634668.1, "unit": "gal"}
